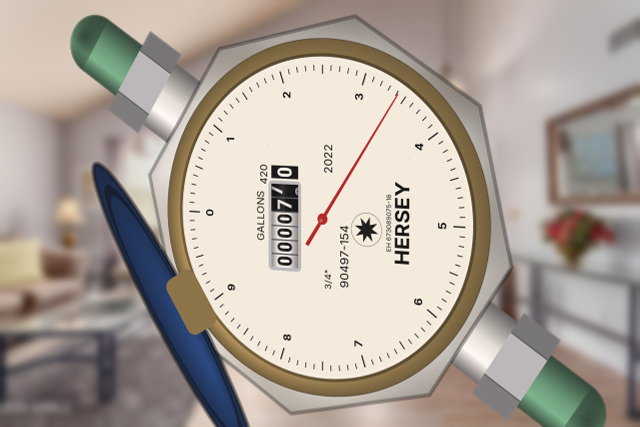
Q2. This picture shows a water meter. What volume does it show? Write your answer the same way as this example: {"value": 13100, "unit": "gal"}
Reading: {"value": 773.4, "unit": "gal"}
